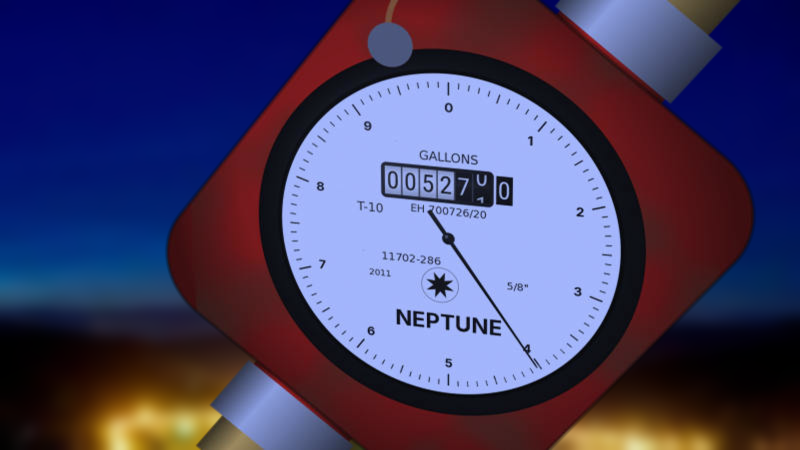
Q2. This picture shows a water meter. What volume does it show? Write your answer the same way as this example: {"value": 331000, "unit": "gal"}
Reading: {"value": 52704.0, "unit": "gal"}
